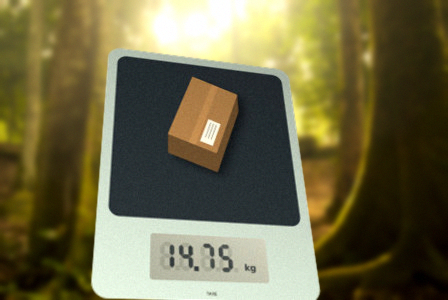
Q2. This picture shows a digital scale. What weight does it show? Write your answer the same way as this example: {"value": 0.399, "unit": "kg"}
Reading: {"value": 14.75, "unit": "kg"}
